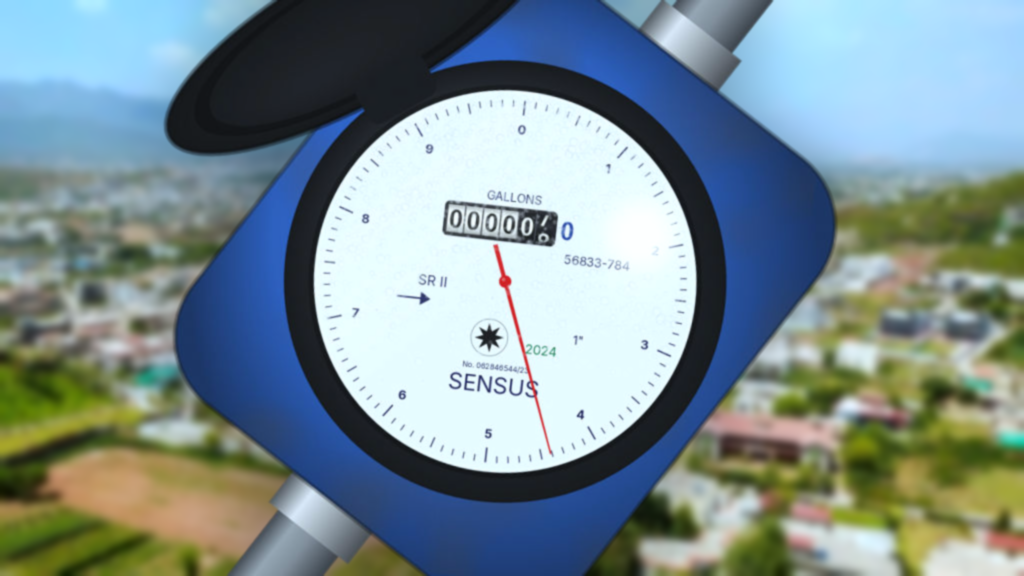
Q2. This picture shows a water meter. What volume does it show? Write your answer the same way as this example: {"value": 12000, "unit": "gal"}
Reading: {"value": 74.4, "unit": "gal"}
